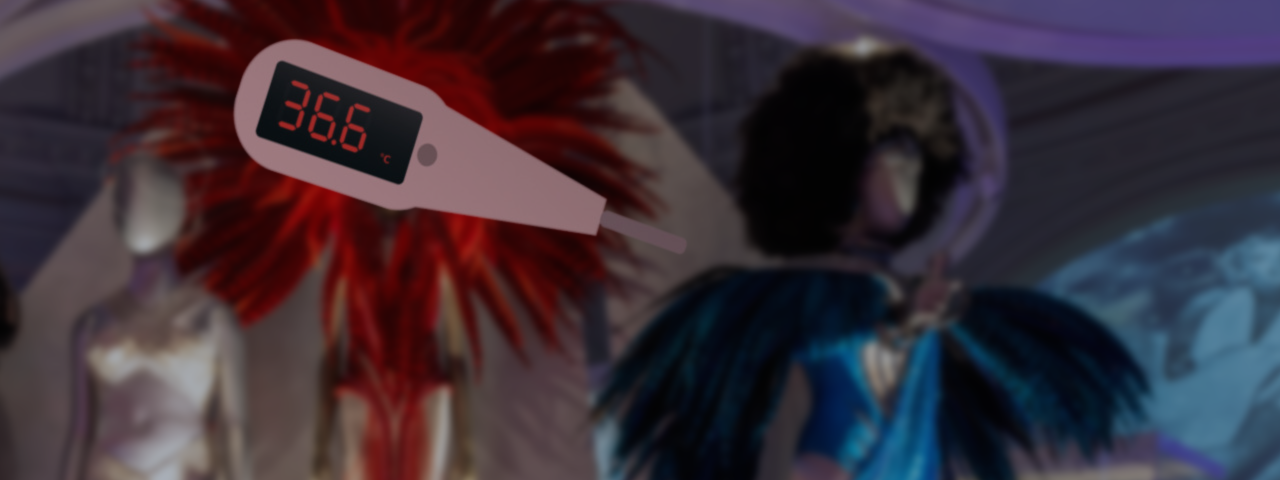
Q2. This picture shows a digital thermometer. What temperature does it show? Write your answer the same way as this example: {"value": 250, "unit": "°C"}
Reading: {"value": 36.6, "unit": "°C"}
